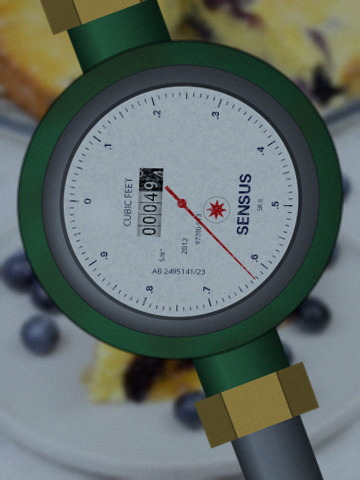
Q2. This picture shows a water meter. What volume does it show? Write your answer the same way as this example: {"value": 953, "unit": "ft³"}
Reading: {"value": 493.62, "unit": "ft³"}
